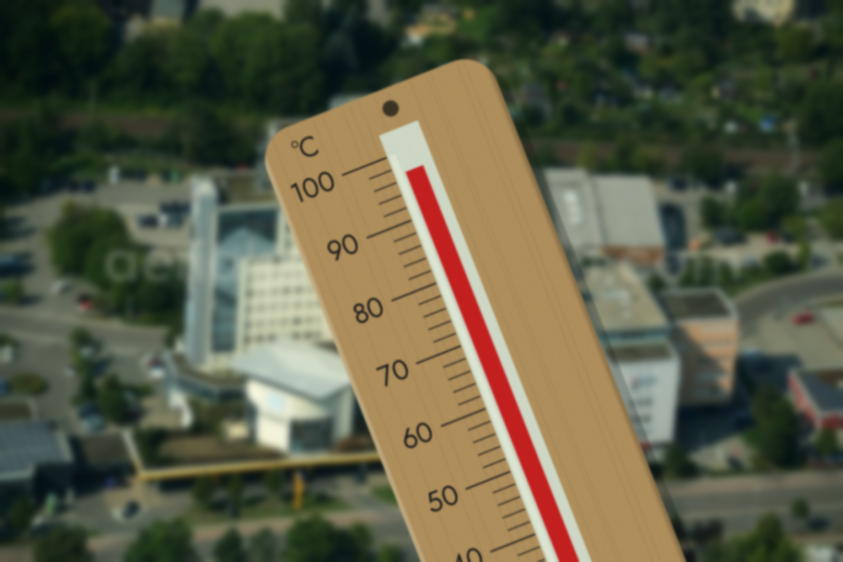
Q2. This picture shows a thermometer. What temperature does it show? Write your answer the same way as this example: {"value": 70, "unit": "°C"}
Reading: {"value": 97, "unit": "°C"}
